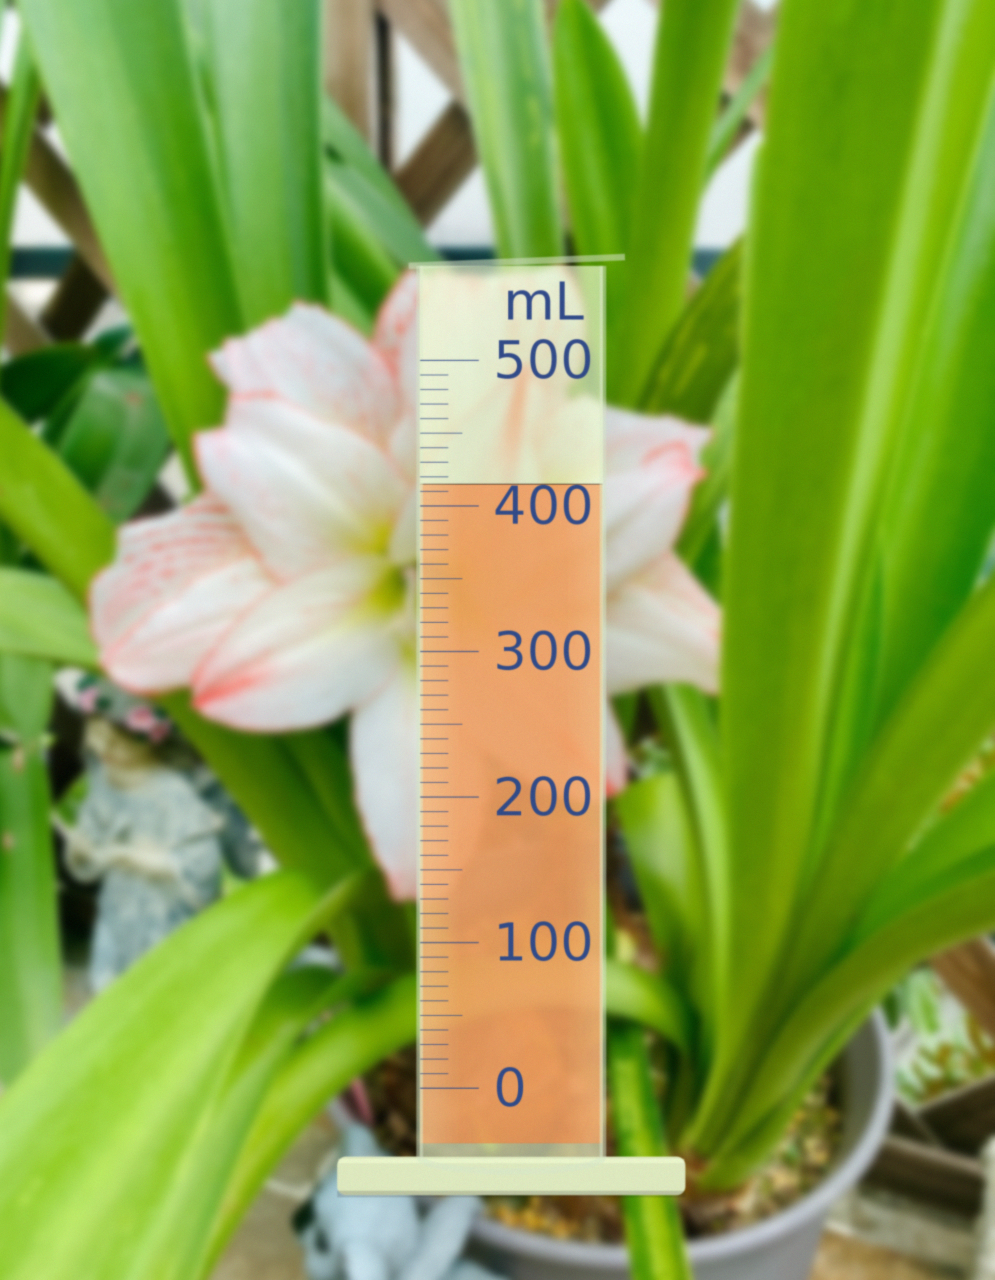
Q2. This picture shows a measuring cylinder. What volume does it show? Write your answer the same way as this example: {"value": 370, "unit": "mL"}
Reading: {"value": 415, "unit": "mL"}
